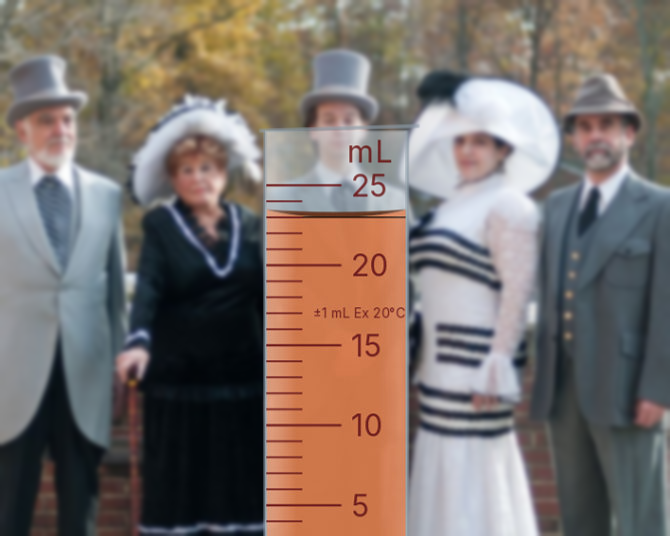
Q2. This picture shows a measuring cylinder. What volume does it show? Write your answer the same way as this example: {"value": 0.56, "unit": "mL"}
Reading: {"value": 23, "unit": "mL"}
